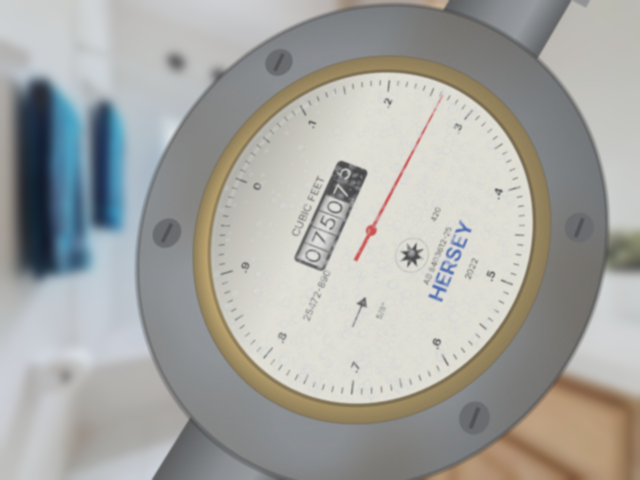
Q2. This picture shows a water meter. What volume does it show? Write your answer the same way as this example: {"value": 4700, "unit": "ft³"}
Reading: {"value": 75075.26, "unit": "ft³"}
